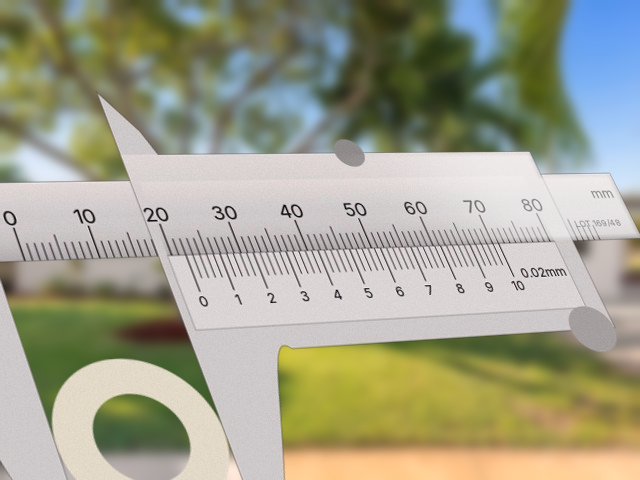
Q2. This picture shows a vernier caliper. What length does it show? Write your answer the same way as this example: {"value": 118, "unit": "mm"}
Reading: {"value": 22.0, "unit": "mm"}
